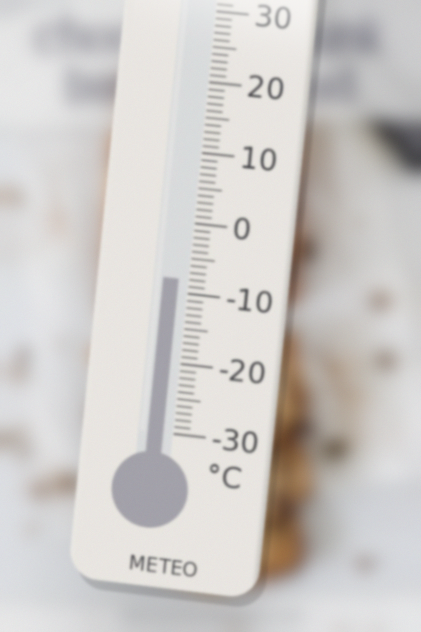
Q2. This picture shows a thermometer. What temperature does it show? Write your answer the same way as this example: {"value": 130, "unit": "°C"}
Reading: {"value": -8, "unit": "°C"}
